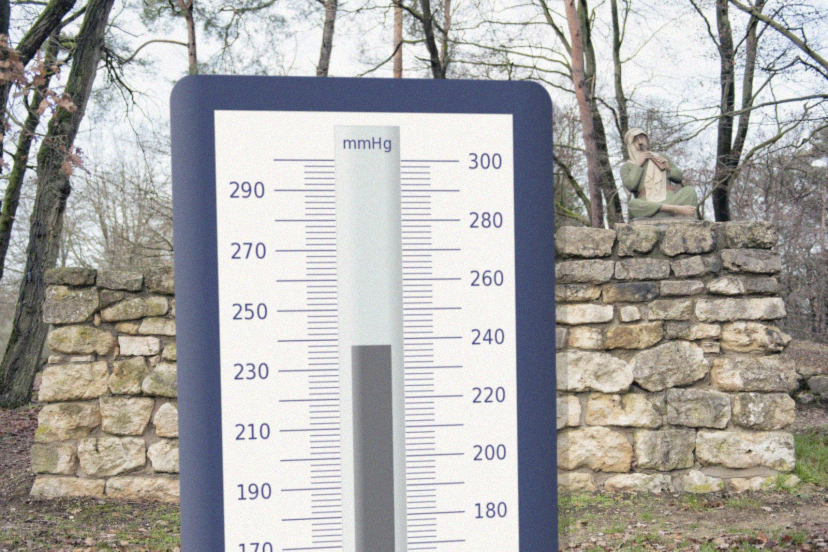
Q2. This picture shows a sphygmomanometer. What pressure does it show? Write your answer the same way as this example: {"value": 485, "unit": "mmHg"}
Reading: {"value": 238, "unit": "mmHg"}
